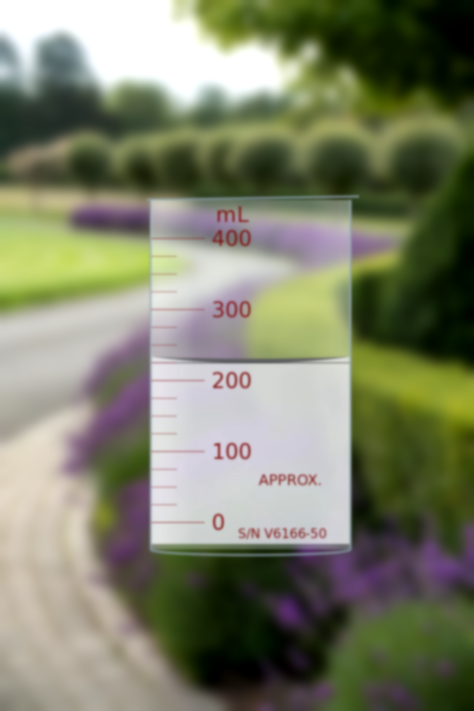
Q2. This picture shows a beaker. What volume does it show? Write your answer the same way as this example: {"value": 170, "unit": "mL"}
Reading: {"value": 225, "unit": "mL"}
